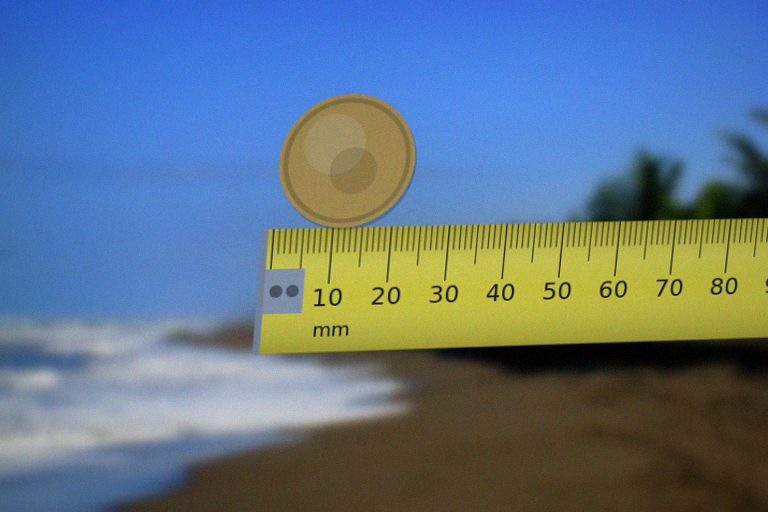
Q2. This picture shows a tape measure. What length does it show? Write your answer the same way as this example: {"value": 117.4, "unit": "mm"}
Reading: {"value": 23, "unit": "mm"}
